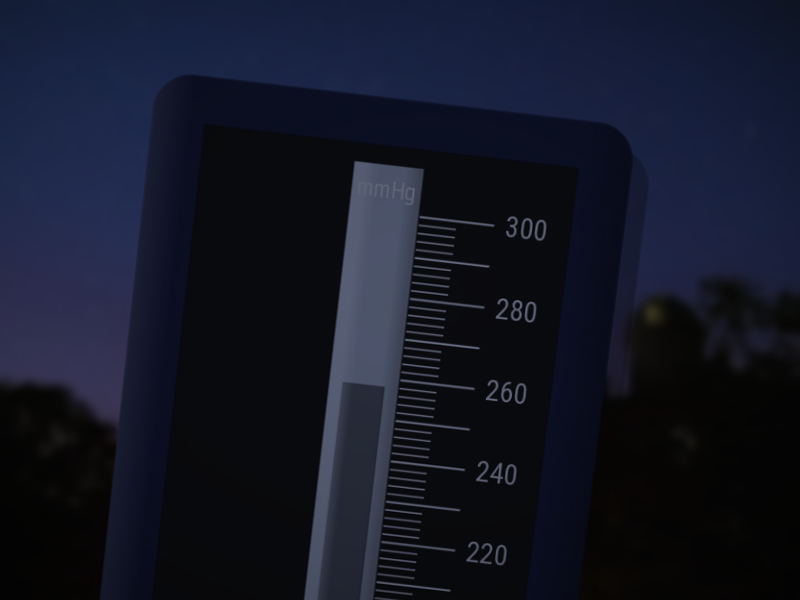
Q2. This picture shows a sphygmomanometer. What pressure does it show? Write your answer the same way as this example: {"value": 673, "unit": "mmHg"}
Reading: {"value": 258, "unit": "mmHg"}
